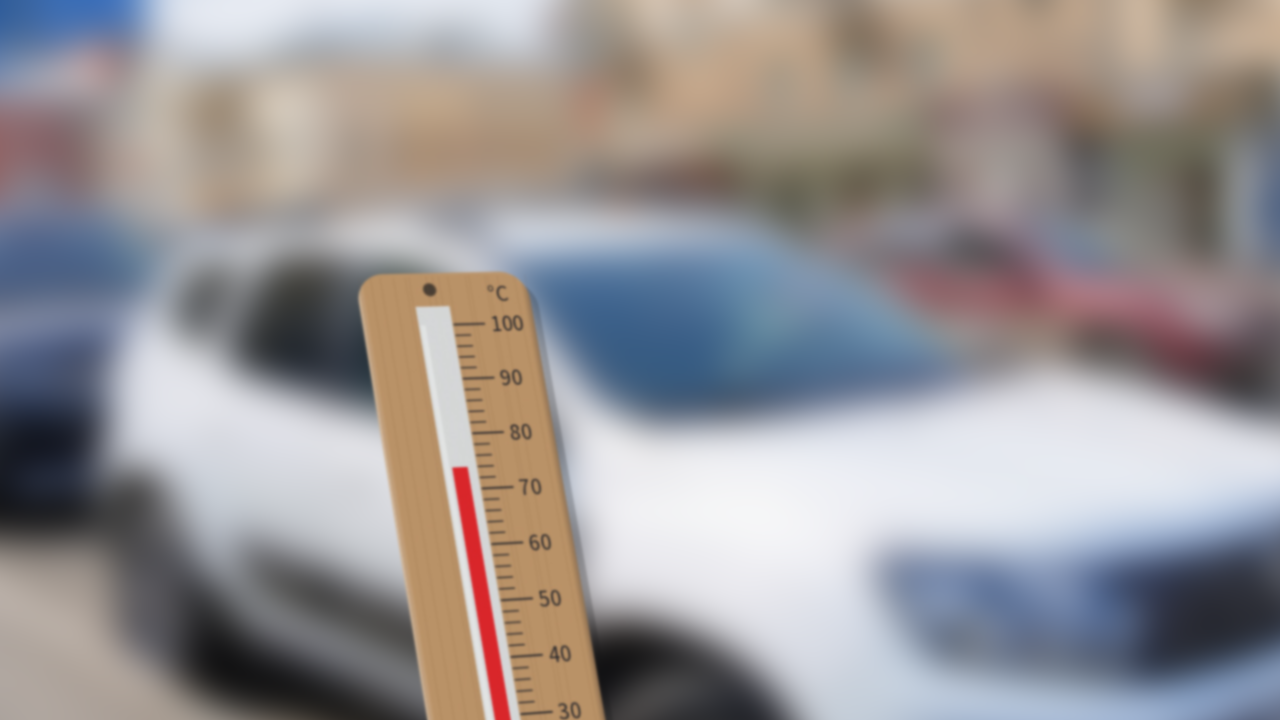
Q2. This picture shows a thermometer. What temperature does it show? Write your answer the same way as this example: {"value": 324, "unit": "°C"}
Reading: {"value": 74, "unit": "°C"}
